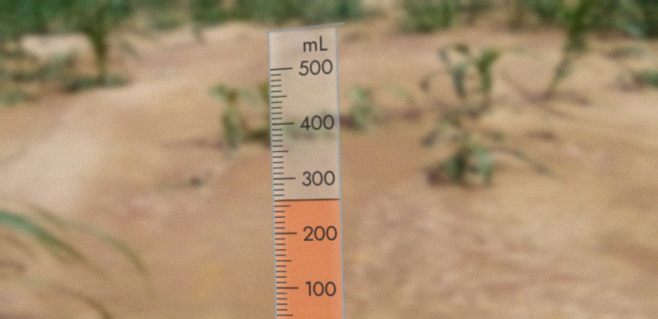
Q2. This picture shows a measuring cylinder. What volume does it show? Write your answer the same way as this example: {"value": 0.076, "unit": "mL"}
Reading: {"value": 260, "unit": "mL"}
